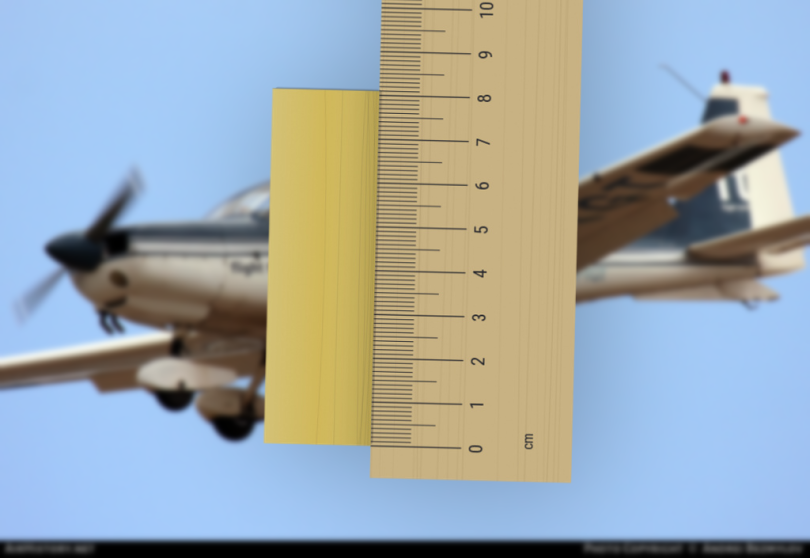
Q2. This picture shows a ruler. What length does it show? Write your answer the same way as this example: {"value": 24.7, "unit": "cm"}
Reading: {"value": 8.1, "unit": "cm"}
